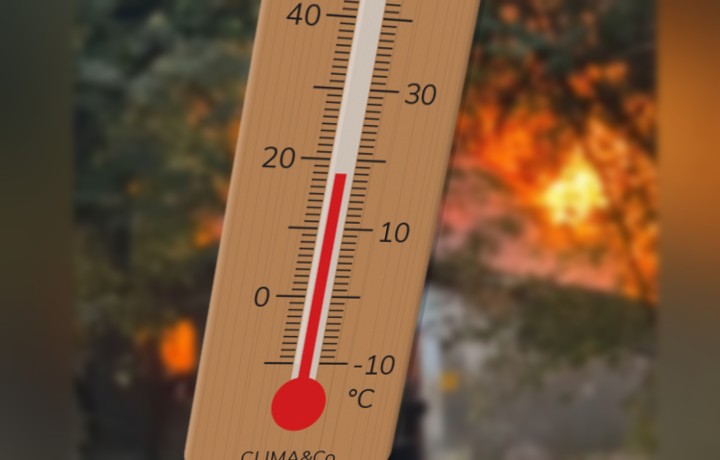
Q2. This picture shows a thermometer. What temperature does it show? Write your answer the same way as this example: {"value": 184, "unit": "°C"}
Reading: {"value": 18, "unit": "°C"}
